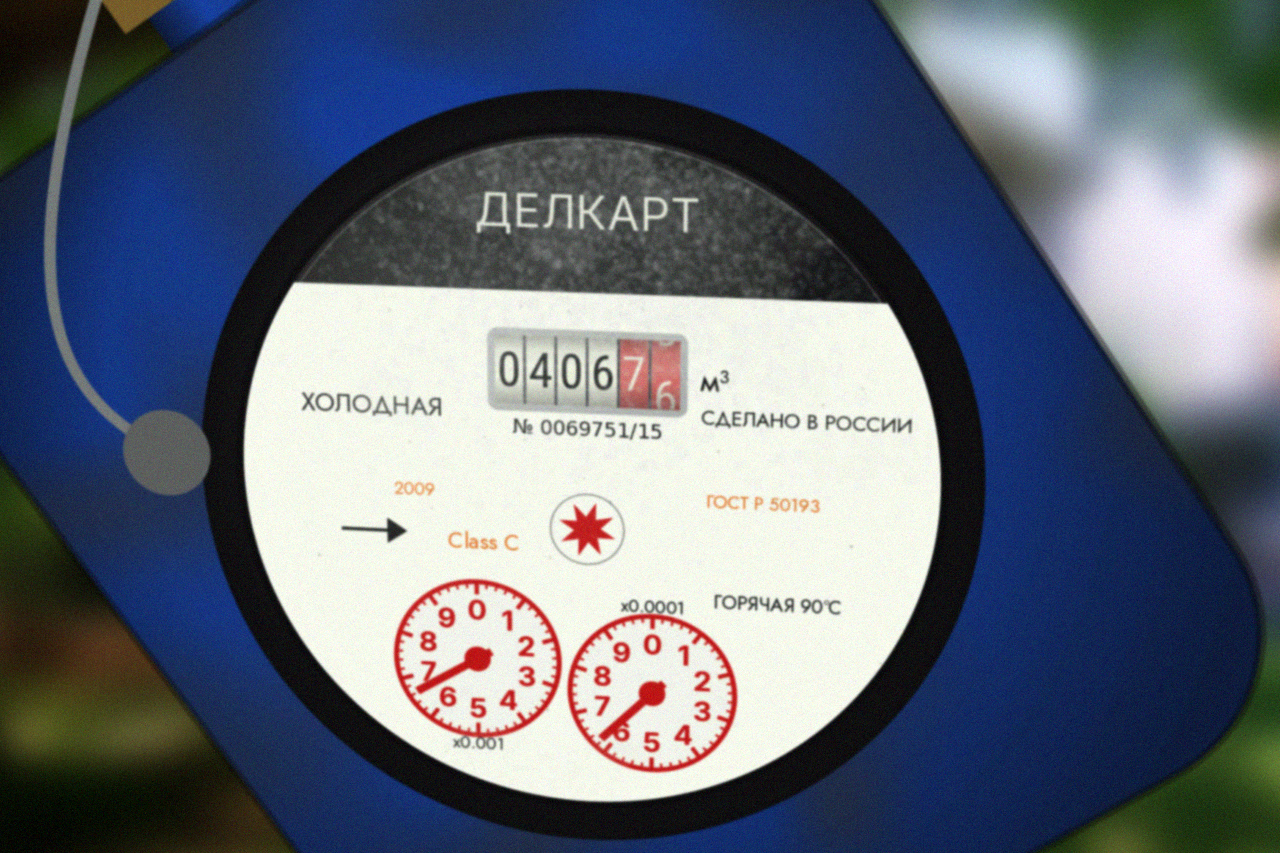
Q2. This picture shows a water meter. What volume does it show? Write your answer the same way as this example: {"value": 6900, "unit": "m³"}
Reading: {"value": 406.7566, "unit": "m³"}
